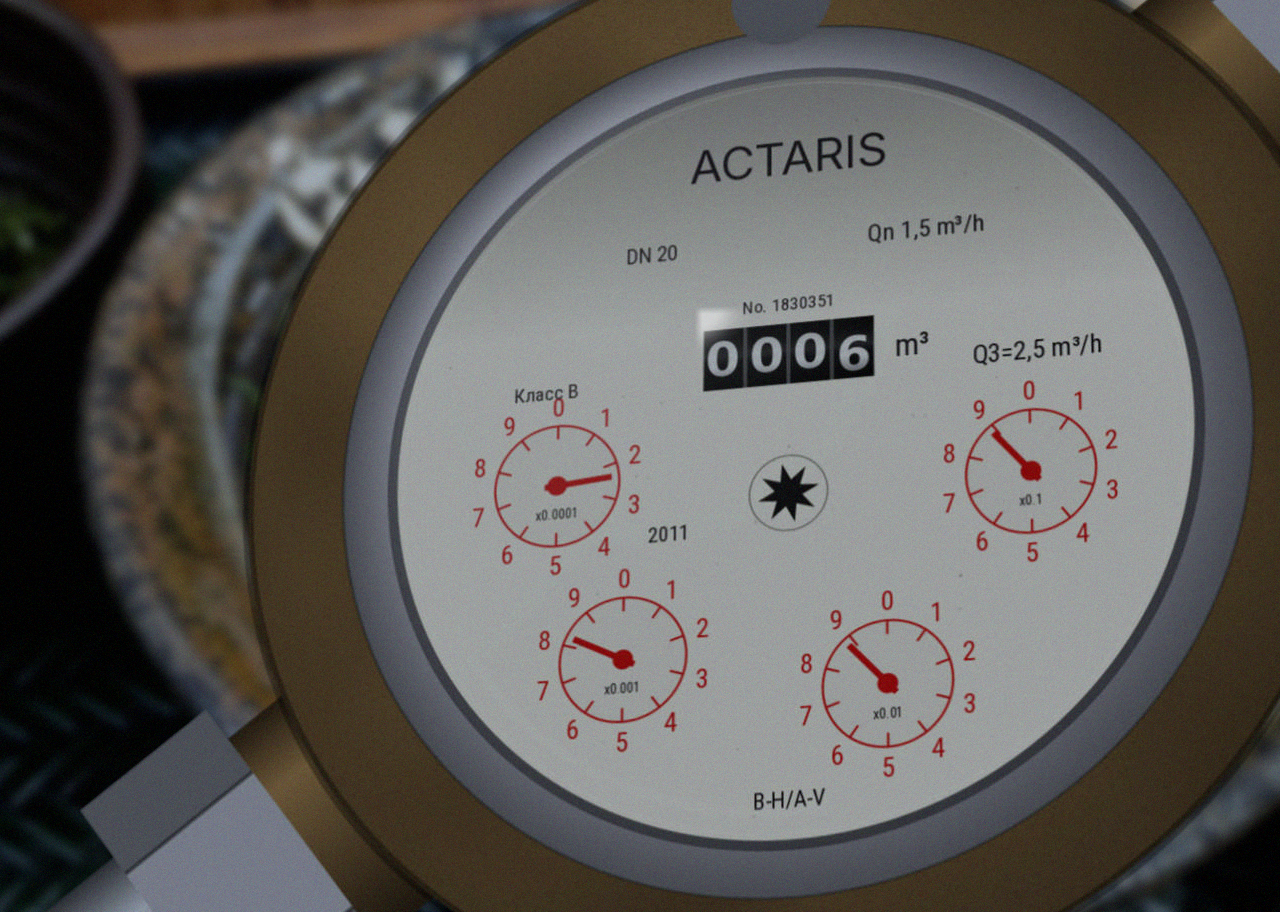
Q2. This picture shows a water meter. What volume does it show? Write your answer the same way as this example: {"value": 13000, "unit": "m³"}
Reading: {"value": 5.8882, "unit": "m³"}
